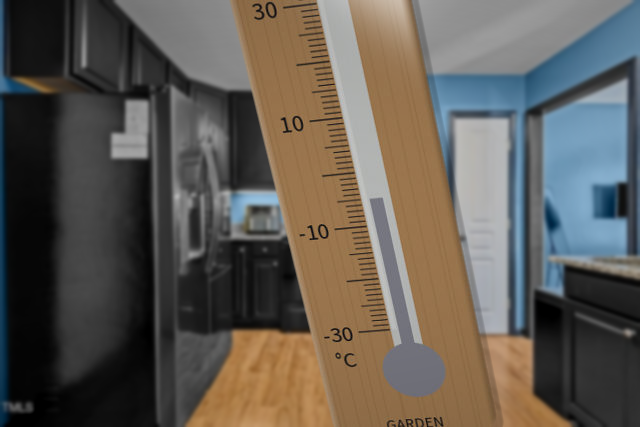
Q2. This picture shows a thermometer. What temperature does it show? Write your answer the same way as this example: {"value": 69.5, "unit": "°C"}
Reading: {"value": -5, "unit": "°C"}
